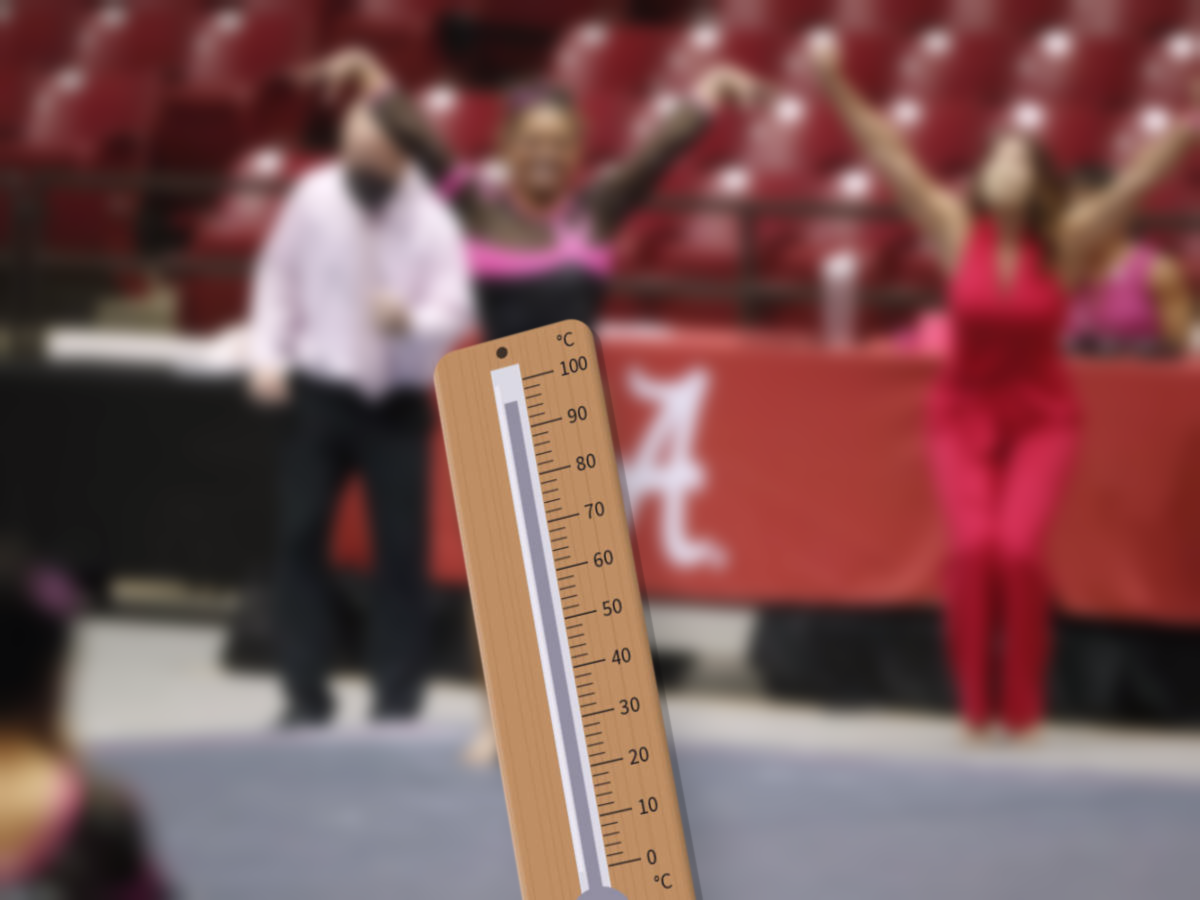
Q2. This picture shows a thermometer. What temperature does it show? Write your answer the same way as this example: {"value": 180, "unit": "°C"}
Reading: {"value": 96, "unit": "°C"}
